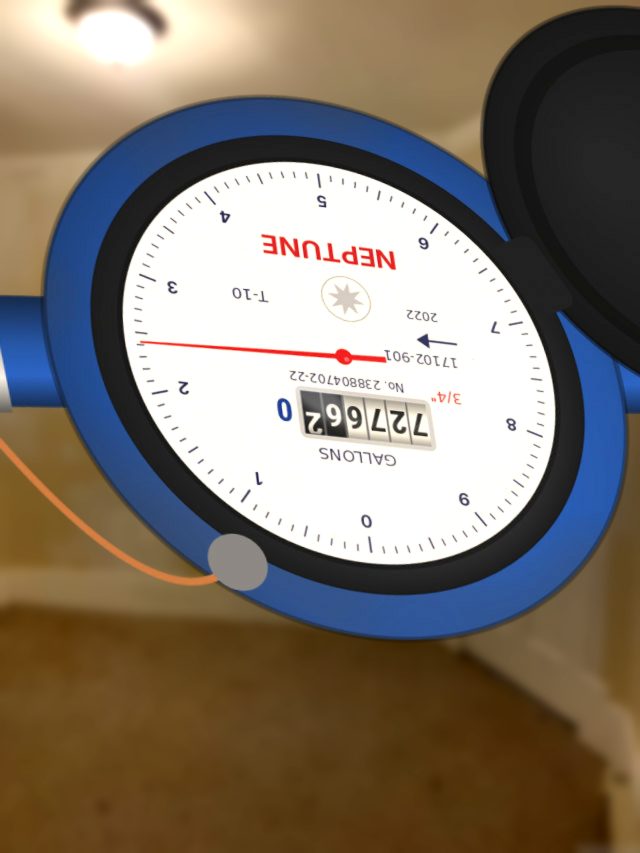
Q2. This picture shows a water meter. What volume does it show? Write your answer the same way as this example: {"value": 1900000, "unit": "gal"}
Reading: {"value": 7276622.4, "unit": "gal"}
